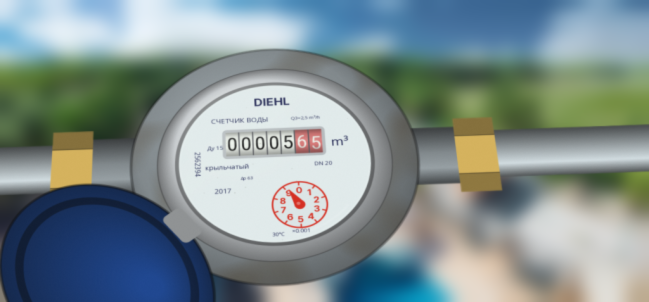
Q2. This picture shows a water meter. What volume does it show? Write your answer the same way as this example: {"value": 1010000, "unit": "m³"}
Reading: {"value": 5.649, "unit": "m³"}
